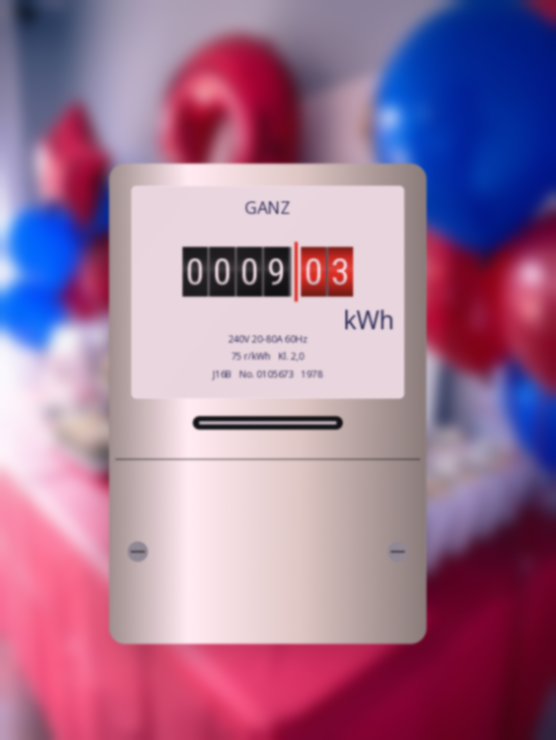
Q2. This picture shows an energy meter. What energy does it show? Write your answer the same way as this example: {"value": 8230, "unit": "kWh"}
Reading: {"value": 9.03, "unit": "kWh"}
